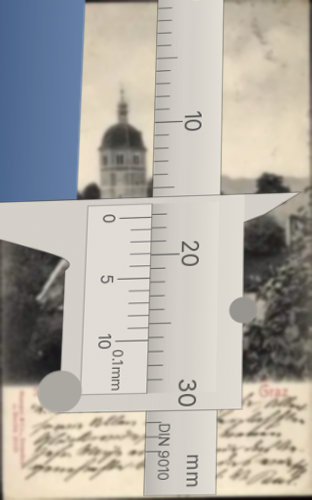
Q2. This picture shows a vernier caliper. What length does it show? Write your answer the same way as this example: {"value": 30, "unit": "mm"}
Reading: {"value": 17.2, "unit": "mm"}
